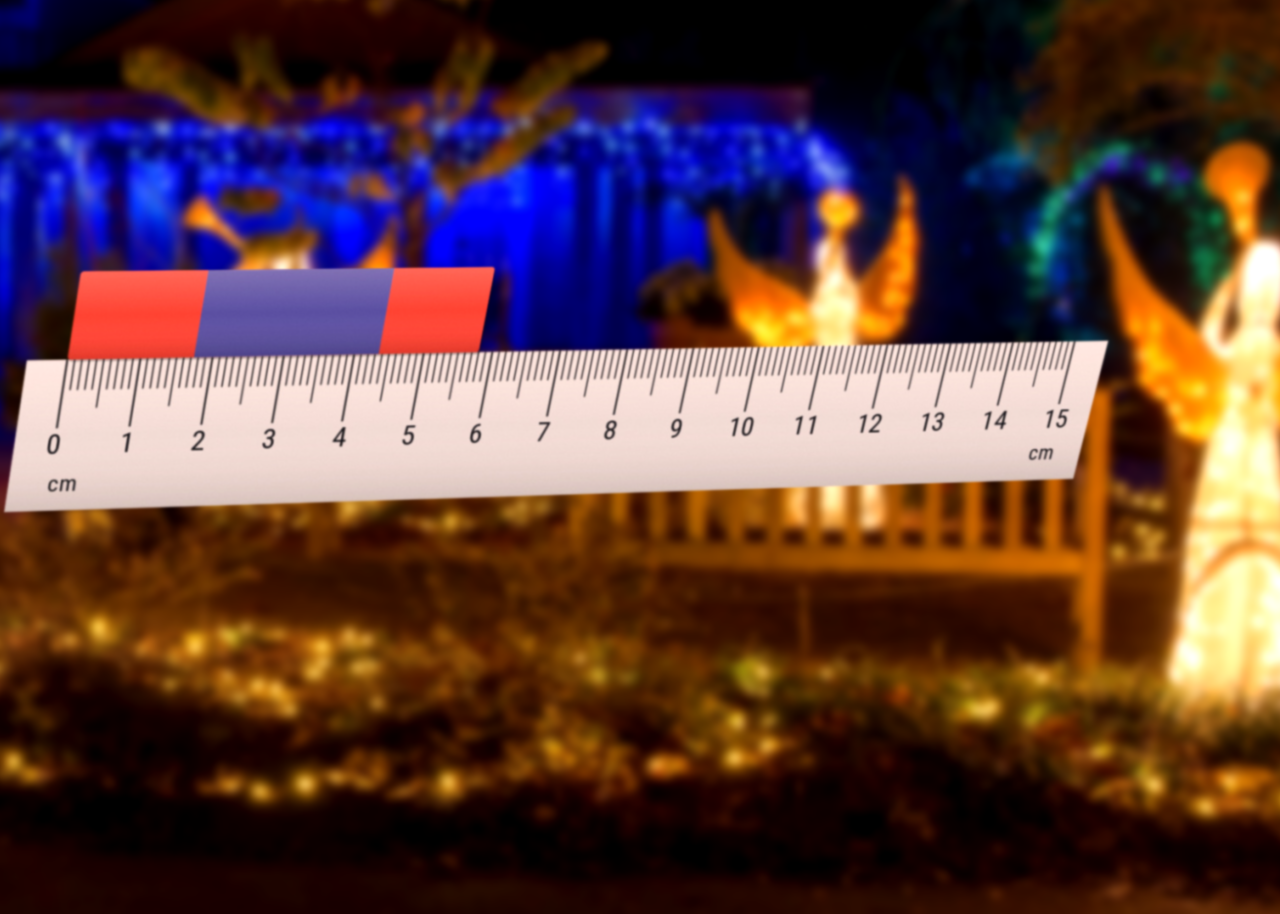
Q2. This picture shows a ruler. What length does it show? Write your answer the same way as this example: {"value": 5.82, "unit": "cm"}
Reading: {"value": 5.8, "unit": "cm"}
